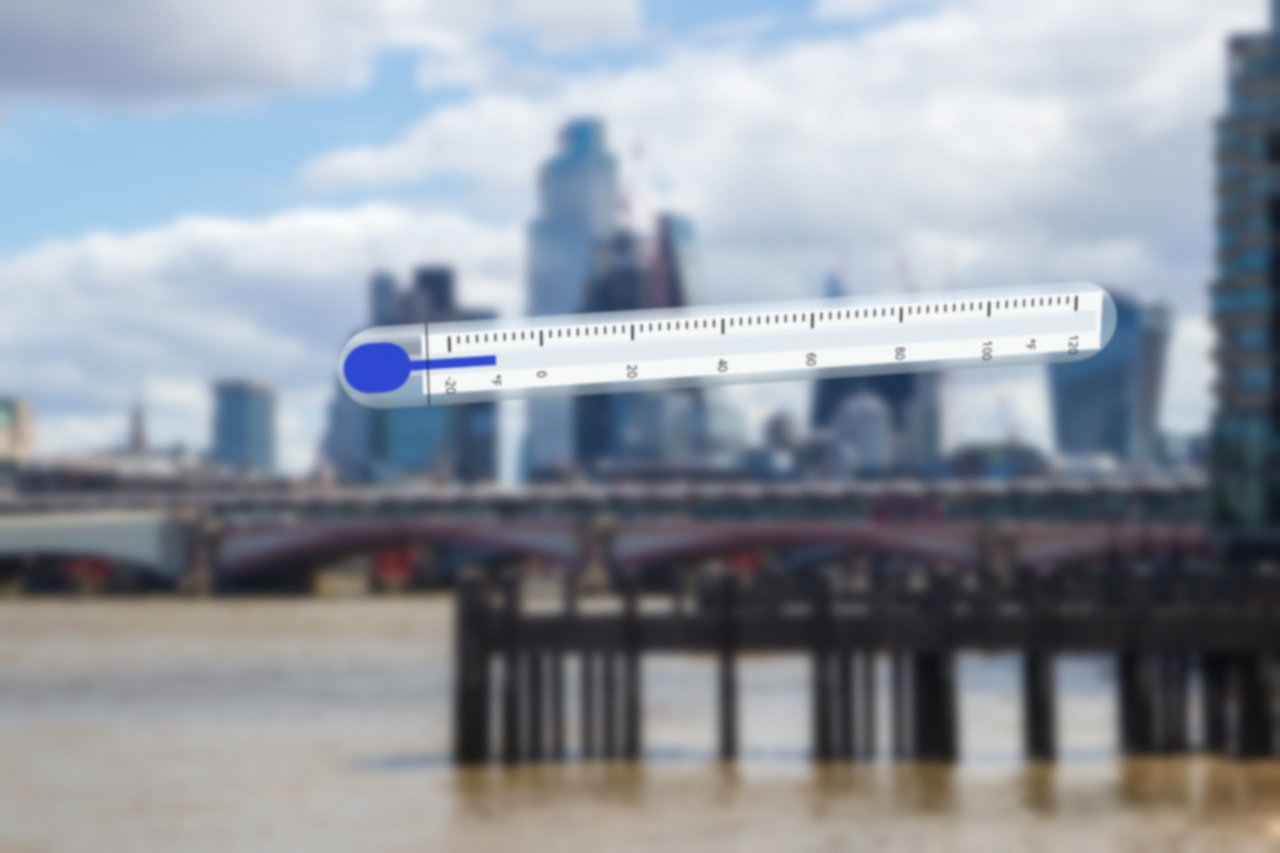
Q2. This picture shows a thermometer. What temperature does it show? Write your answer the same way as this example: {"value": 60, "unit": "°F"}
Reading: {"value": -10, "unit": "°F"}
